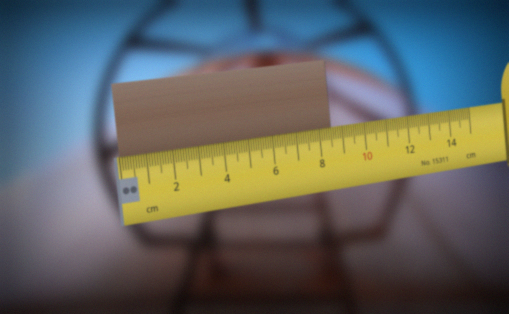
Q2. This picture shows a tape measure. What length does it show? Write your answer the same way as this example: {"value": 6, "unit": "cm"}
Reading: {"value": 8.5, "unit": "cm"}
